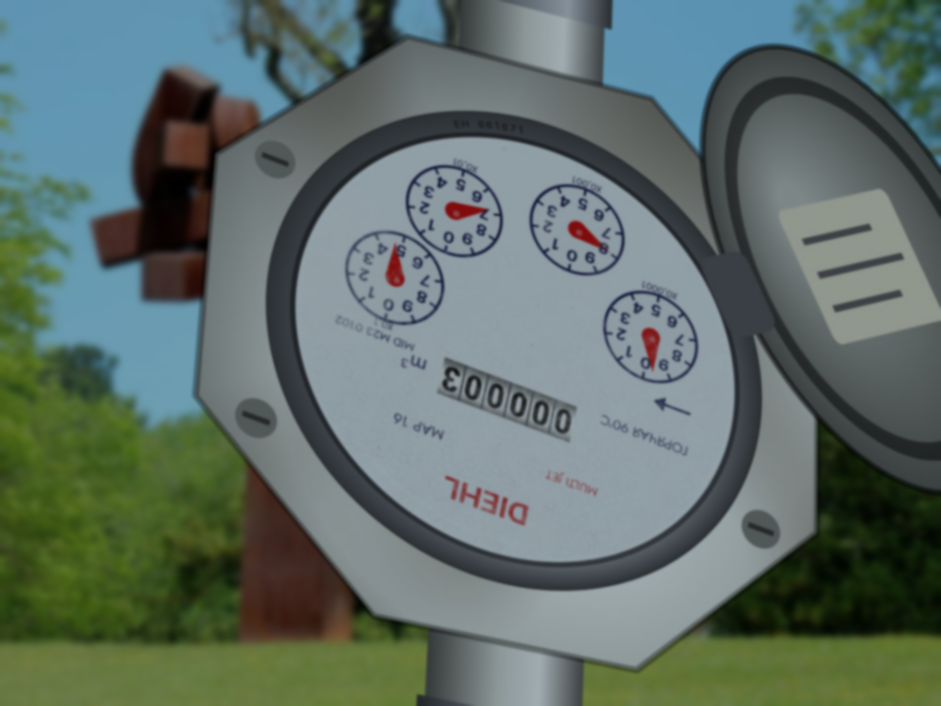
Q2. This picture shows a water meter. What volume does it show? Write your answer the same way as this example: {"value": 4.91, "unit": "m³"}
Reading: {"value": 3.4679, "unit": "m³"}
